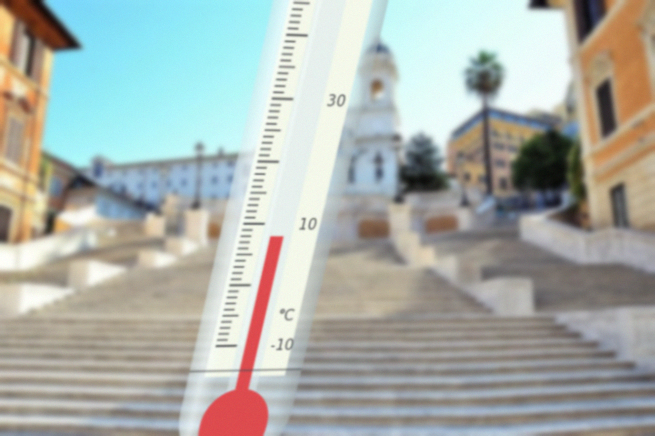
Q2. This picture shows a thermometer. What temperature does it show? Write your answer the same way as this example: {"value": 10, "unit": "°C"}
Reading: {"value": 8, "unit": "°C"}
